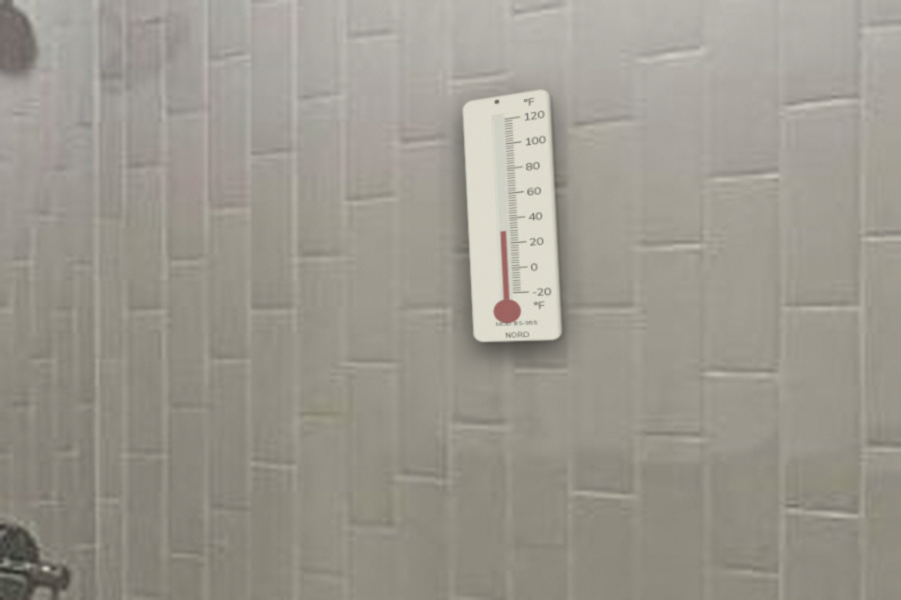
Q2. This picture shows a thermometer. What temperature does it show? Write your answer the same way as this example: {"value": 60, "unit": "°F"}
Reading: {"value": 30, "unit": "°F"}
